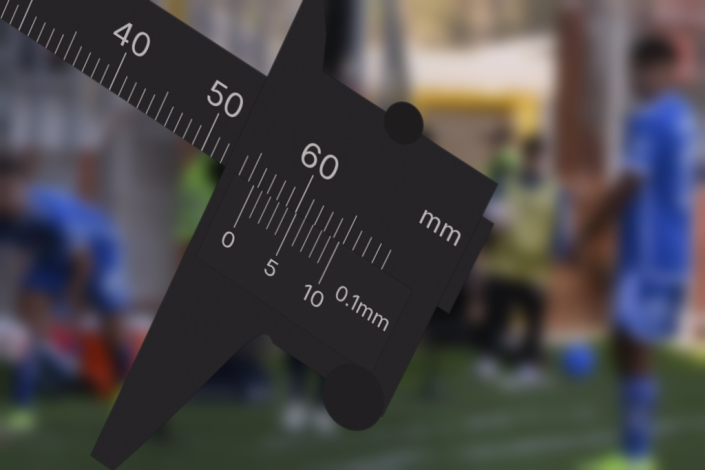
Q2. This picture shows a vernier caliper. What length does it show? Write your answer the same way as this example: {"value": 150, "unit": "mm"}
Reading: {"value": 55.6, "unit": "mm"}
